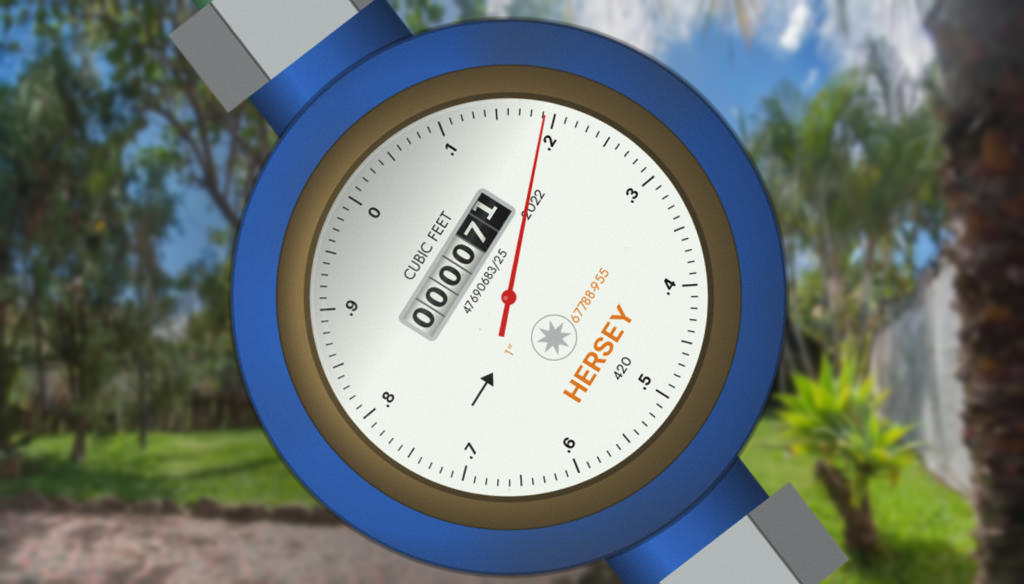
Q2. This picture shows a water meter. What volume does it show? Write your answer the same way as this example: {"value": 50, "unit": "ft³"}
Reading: {"value": 71.19, "unit": "ft³"}
